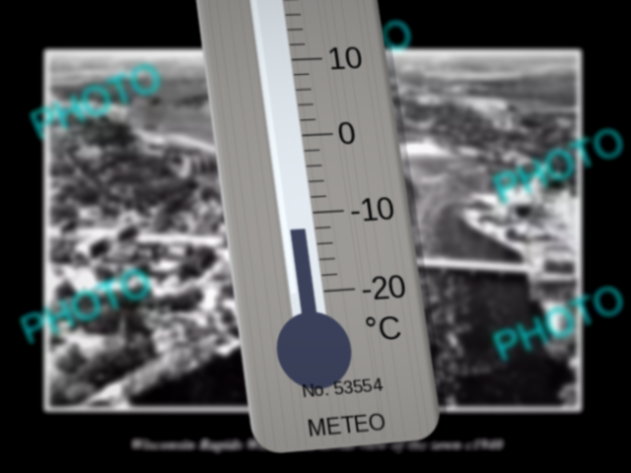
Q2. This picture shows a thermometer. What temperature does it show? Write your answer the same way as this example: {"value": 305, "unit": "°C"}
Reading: {"value": -12, "unit": "°C"}
